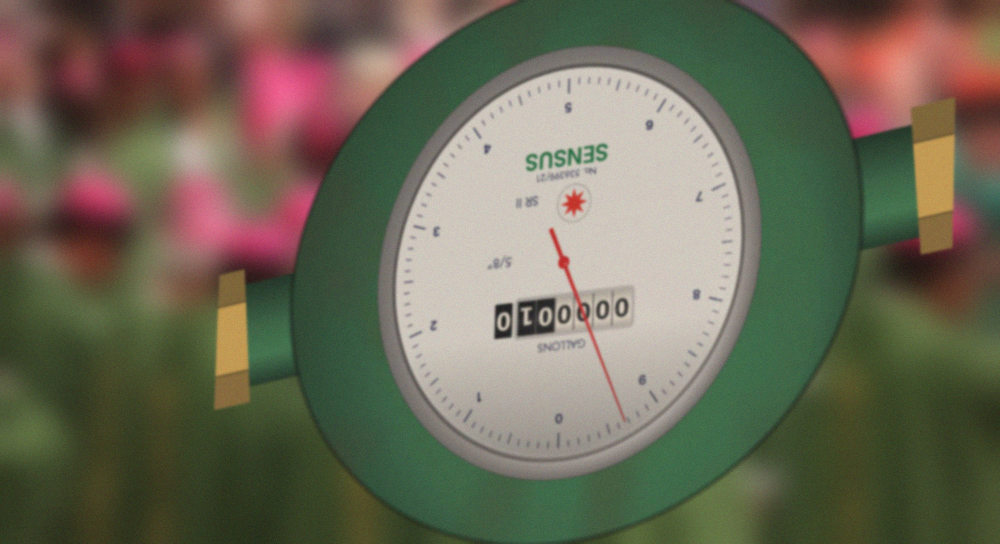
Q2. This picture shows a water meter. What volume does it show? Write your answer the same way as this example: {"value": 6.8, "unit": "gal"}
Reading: {"value": 9.3, "unit": "gal"}
